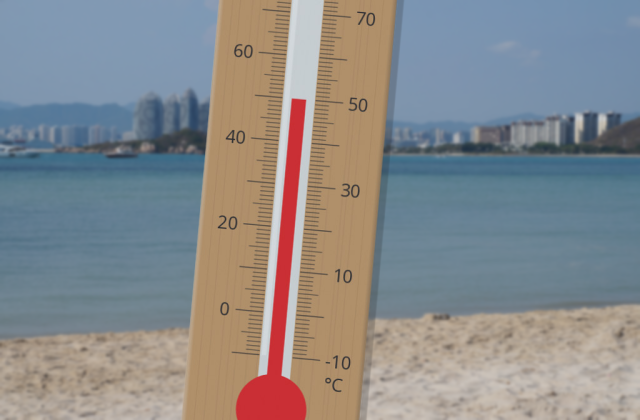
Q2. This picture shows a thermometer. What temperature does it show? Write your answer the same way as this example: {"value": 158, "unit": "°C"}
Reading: {"value": 50, "unit": "°C"}
